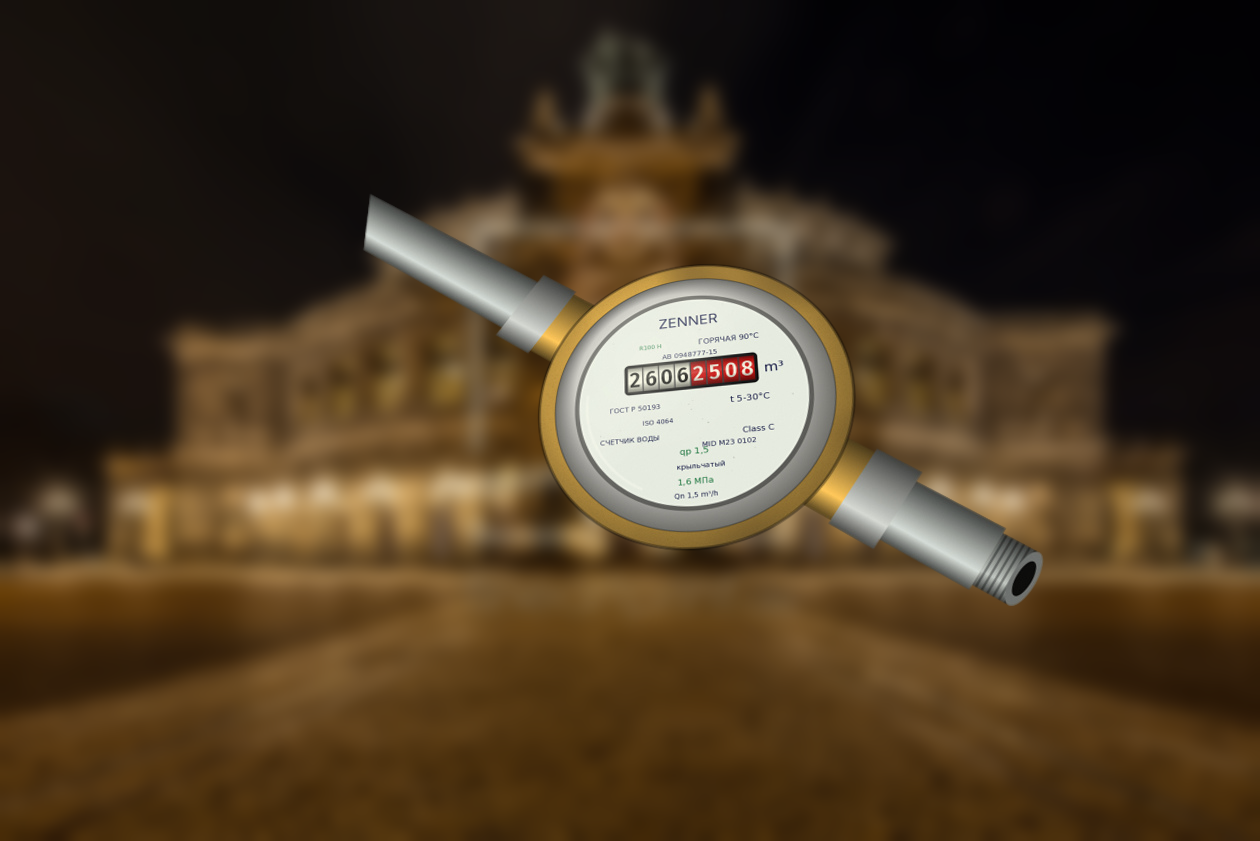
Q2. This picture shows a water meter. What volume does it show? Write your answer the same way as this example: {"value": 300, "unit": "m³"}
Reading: {"value": 2606.2508, "unit": "m³"}
